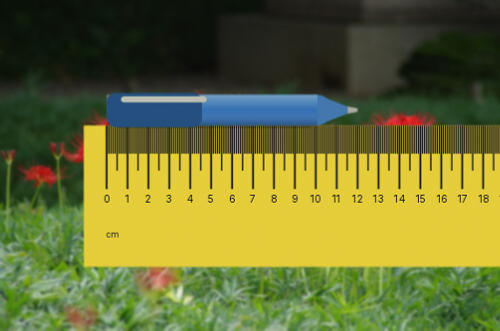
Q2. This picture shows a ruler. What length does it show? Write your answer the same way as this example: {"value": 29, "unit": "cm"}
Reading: {"value": 12, "unit": "cm"}
